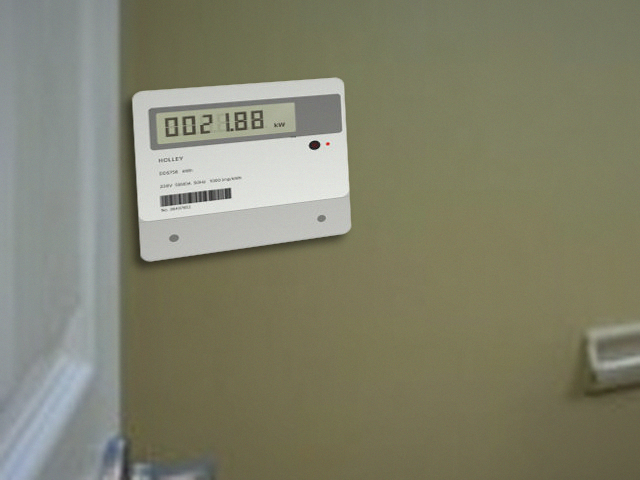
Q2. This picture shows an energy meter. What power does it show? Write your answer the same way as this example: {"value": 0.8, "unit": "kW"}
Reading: {"value": 21.88, "unit": "kW"}
